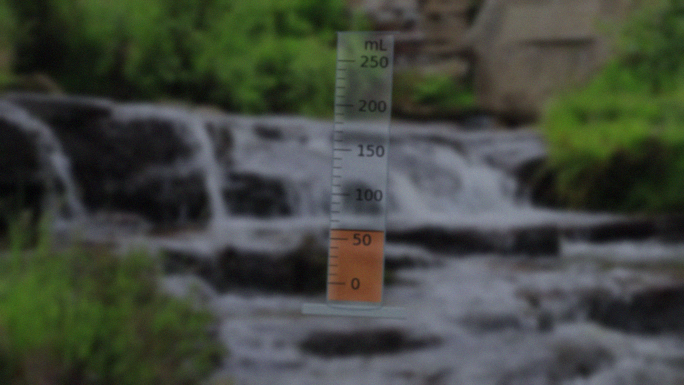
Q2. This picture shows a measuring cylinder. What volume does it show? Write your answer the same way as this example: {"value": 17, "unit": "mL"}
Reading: {"value": 60, "unit": "mL"}
